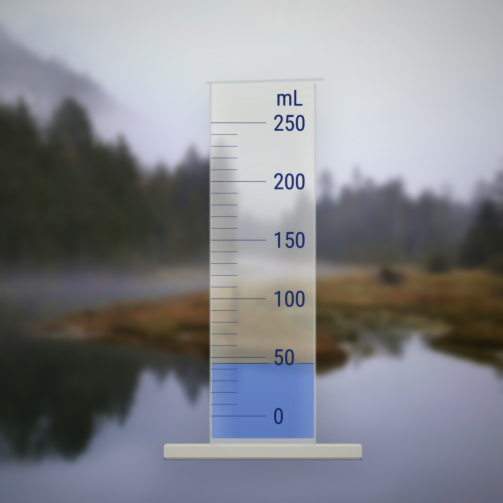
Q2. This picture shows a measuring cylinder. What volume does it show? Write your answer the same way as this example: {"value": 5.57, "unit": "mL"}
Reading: {"value": 45, "unit": "mL"}
